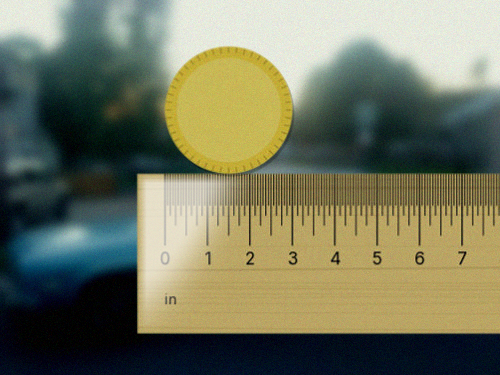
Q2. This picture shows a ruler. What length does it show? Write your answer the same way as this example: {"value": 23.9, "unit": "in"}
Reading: {"value": 3, "unit": "in"}
